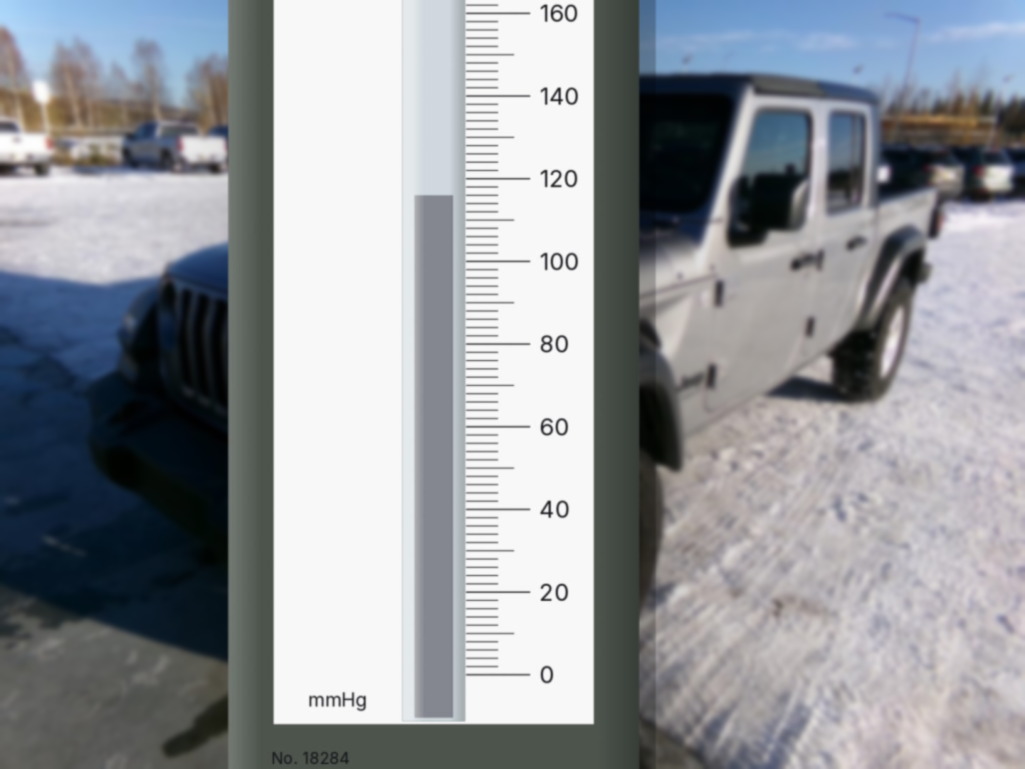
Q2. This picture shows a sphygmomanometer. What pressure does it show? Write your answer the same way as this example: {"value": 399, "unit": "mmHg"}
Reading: {"value": 116, "unit": "mmHg"}
